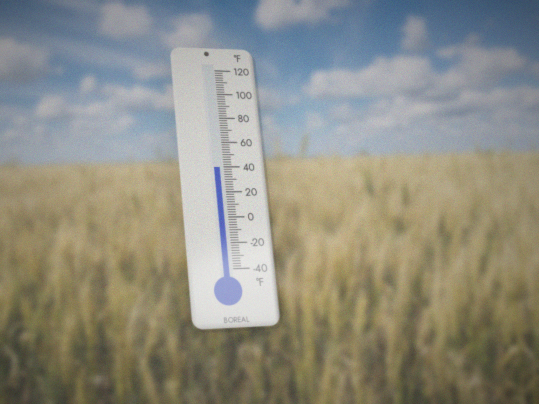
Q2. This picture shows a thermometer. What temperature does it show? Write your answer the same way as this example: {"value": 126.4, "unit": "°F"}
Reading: {"value": 40, "unit": "°F"}
